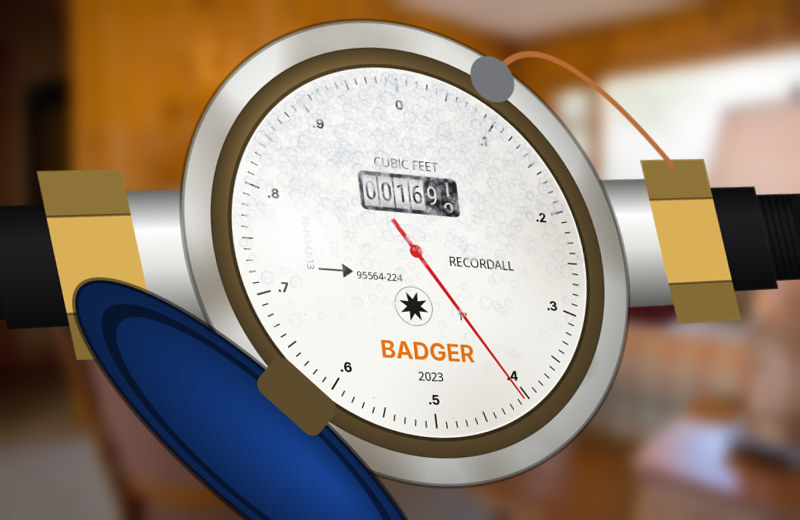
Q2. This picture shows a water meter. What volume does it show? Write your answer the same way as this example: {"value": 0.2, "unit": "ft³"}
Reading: {"value": 1691.40, "unit": "ft³"}
